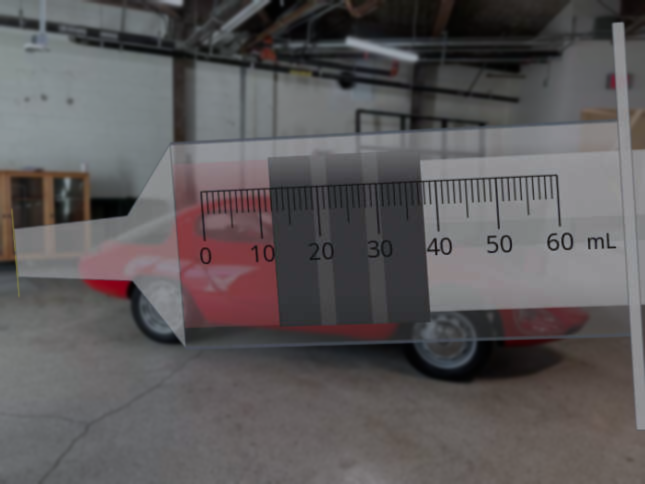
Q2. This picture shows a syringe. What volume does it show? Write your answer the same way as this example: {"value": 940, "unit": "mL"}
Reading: {"value": 12, "unit": "mL"}
